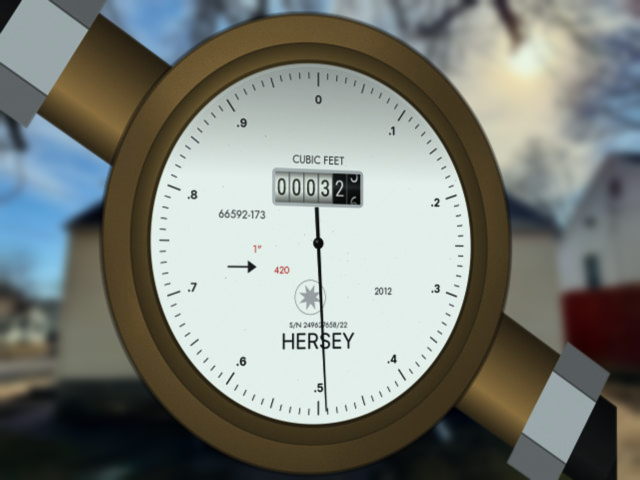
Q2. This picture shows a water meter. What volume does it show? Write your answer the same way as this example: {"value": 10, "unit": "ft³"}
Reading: {"value": 325.49, "unit": "ft³"}
